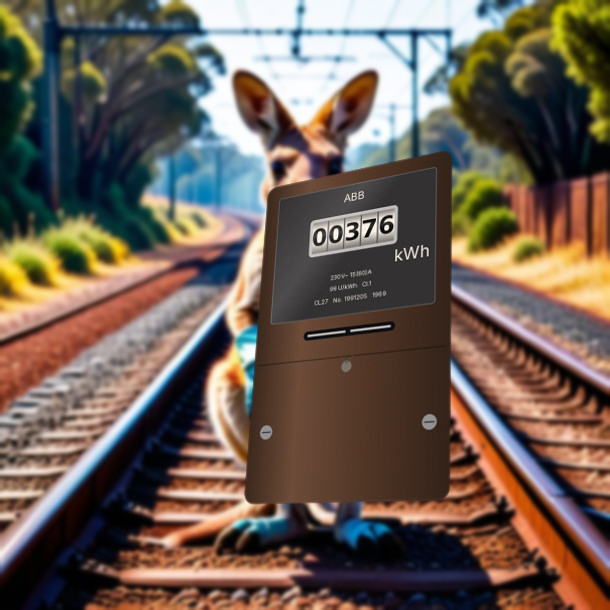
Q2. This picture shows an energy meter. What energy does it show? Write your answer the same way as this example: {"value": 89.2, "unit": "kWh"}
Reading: {"value": 376, "unit": "kWh"}
